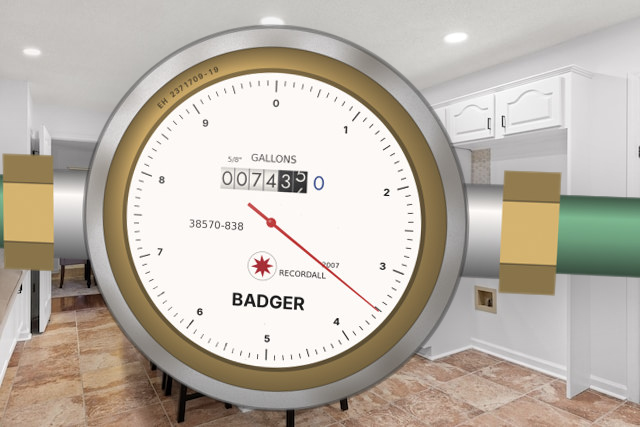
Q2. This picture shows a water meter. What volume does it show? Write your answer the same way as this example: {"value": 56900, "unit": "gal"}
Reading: {"value": 74353.5, "unit": "gal"}
